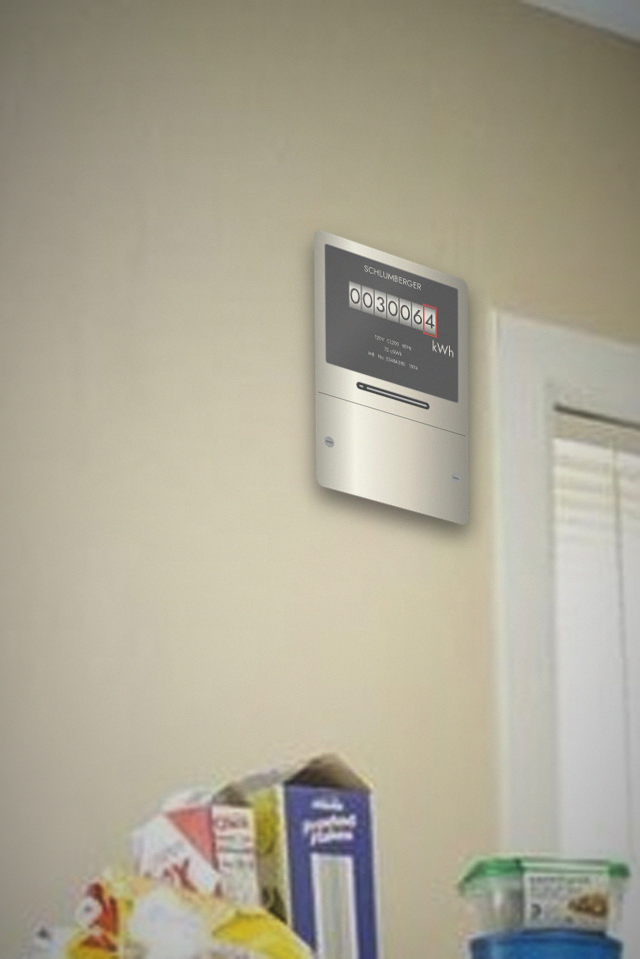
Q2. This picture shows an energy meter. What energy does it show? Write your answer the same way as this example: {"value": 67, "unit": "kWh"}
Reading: {"value": 3006.4, "unit": "kWh"}
